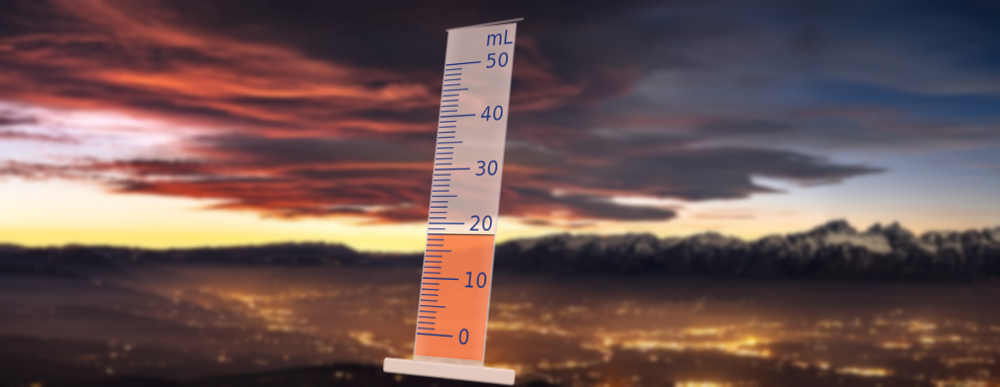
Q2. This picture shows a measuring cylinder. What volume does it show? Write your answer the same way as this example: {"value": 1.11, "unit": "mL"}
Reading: {"value": 18, "unit": "mL"}
